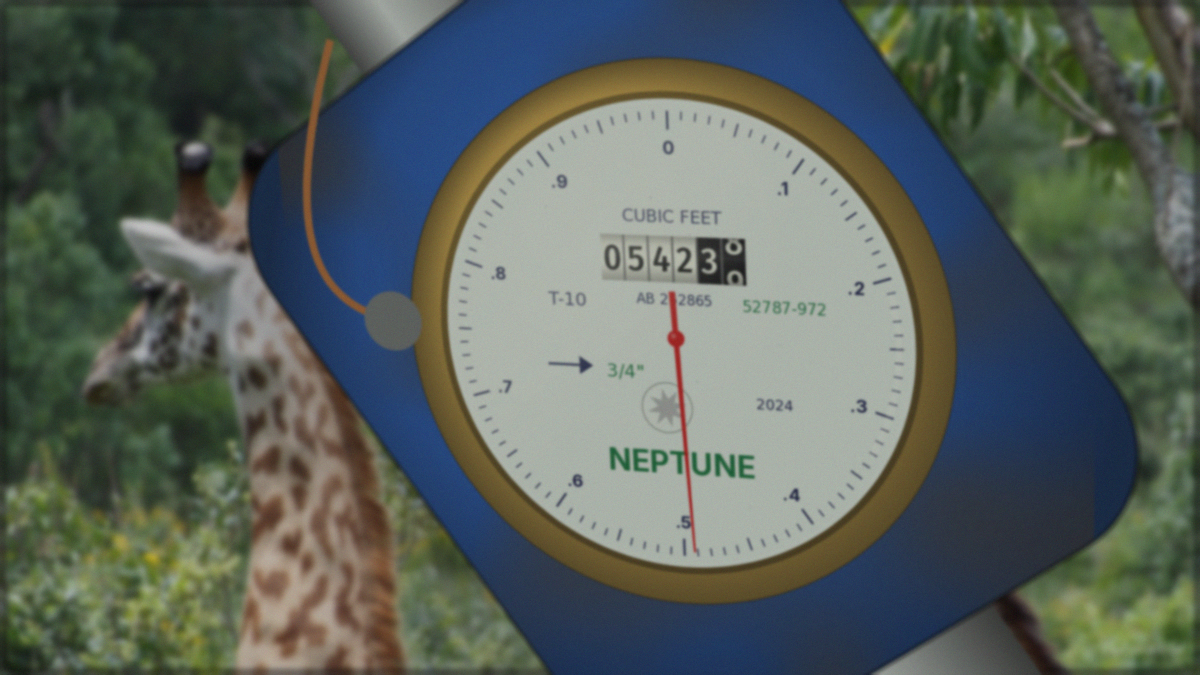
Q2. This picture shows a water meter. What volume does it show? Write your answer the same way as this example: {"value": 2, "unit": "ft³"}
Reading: {"value": 54238.49, "unit": "ft³"}
